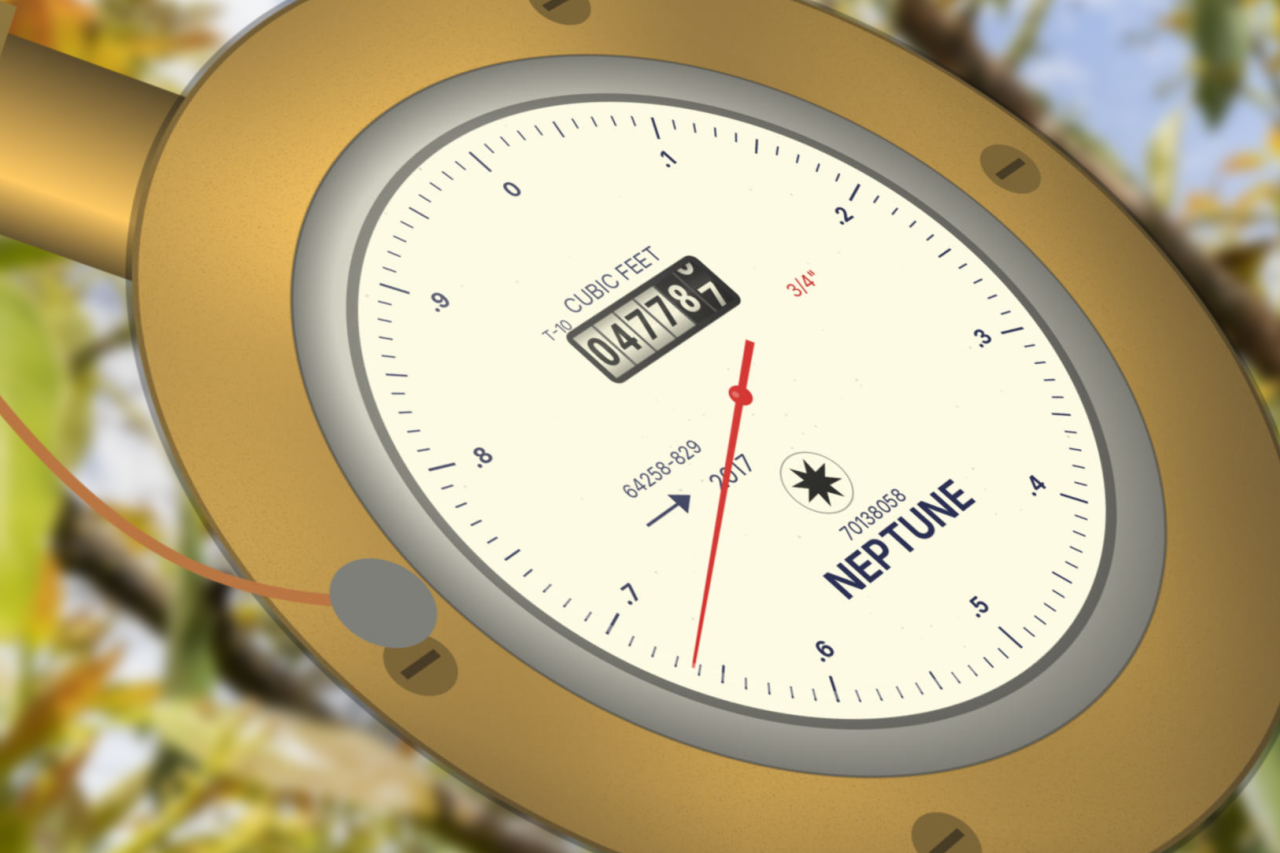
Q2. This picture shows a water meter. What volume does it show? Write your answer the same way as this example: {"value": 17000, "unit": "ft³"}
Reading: {"value": 47786.66, "unit": "ft³"}
